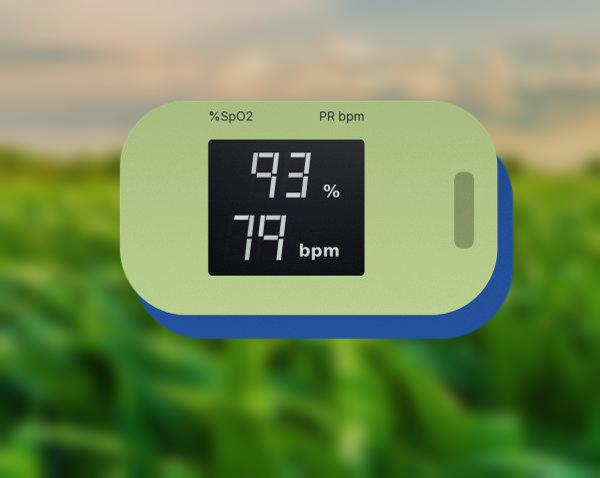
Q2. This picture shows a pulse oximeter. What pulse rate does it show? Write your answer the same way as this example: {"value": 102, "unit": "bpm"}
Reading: {"value": 79, "unit": "bpm"}
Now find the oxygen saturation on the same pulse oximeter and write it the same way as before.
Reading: {"value": 93, "unit": "%"}
